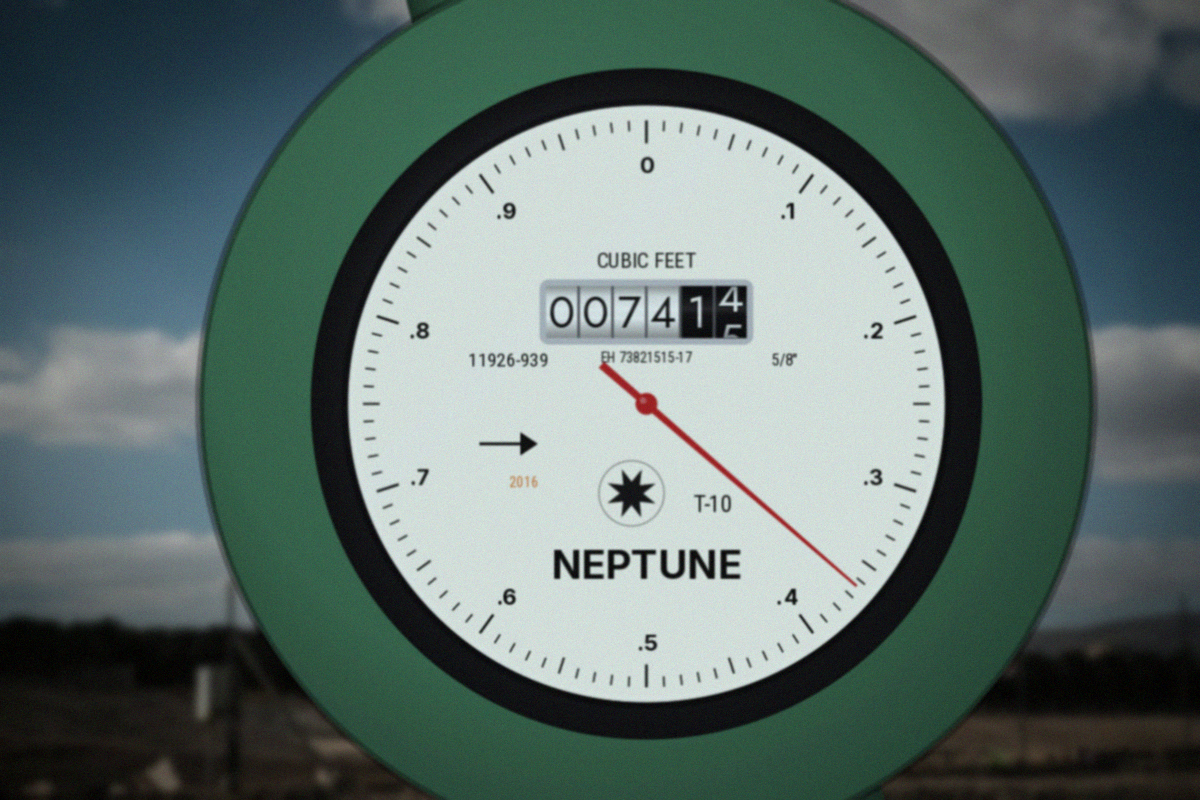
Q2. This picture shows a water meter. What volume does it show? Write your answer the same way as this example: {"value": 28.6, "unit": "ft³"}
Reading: {"value": 7414.36, "unit": "ft³"}
